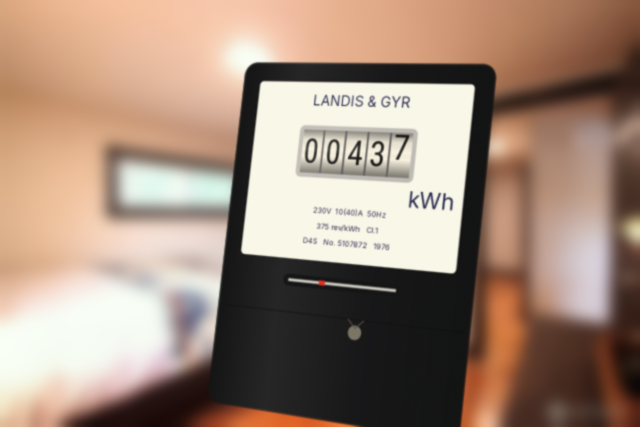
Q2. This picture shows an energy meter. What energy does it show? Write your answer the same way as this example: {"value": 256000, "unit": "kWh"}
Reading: {"value": 437, "unit": "kWh"}
